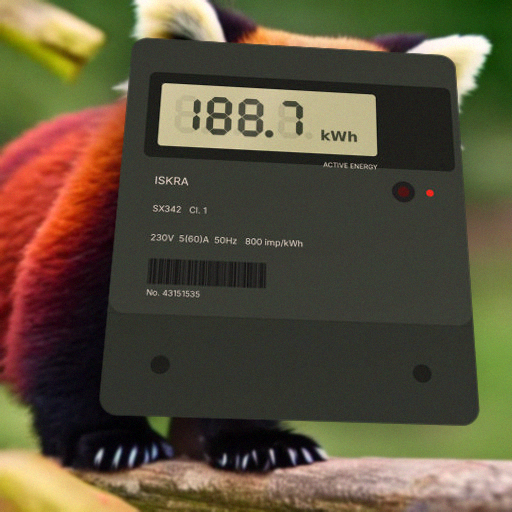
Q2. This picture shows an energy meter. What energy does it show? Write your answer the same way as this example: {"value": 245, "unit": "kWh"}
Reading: {"value": 188.7, "unit": "kWh"}
